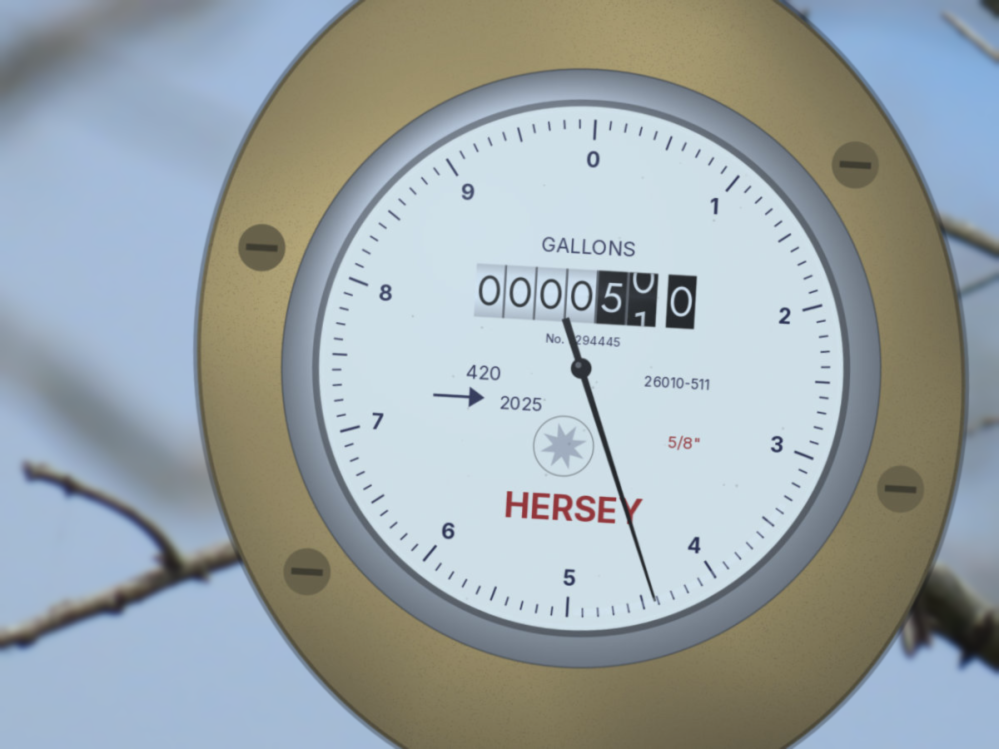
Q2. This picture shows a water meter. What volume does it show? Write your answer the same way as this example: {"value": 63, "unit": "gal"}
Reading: {"value": 504.4, "unit": "gal"}
